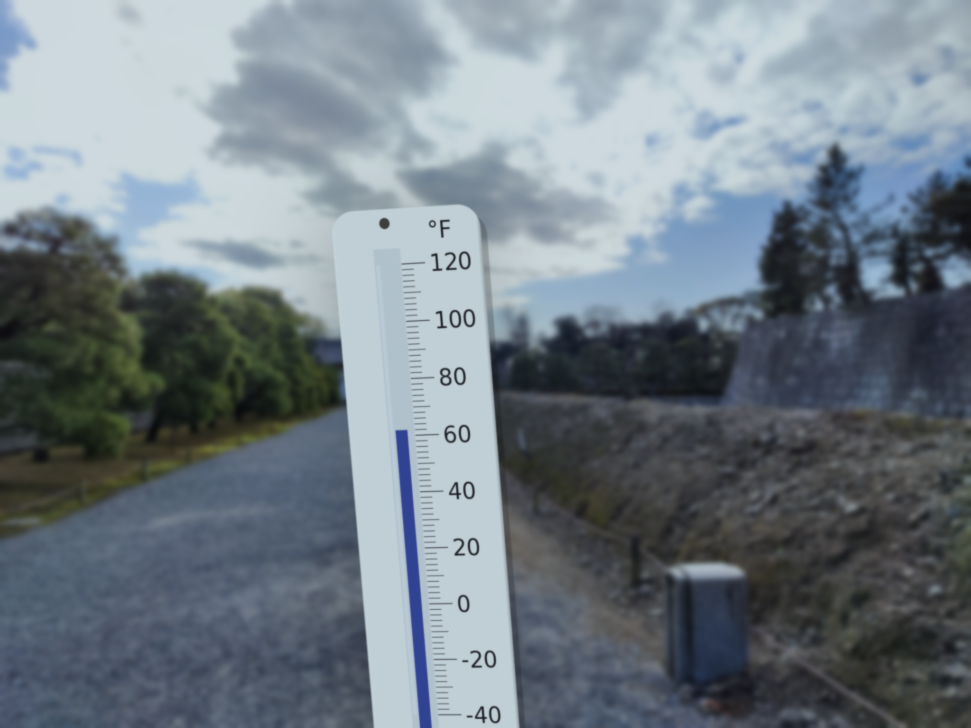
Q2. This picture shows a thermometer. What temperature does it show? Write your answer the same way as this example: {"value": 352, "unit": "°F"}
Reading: {"value": 62, "unit": "°F"}
